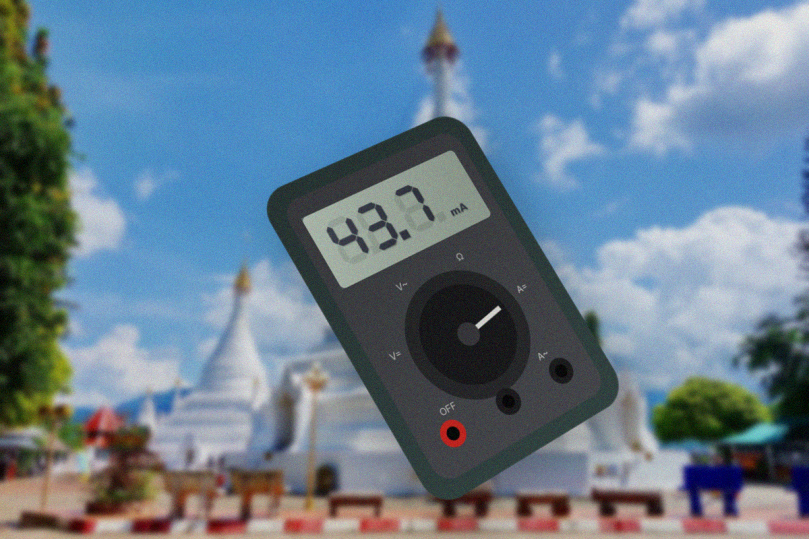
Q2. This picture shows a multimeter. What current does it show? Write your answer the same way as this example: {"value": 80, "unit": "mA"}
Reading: {"value": 43.7, "unit": "mA"}
